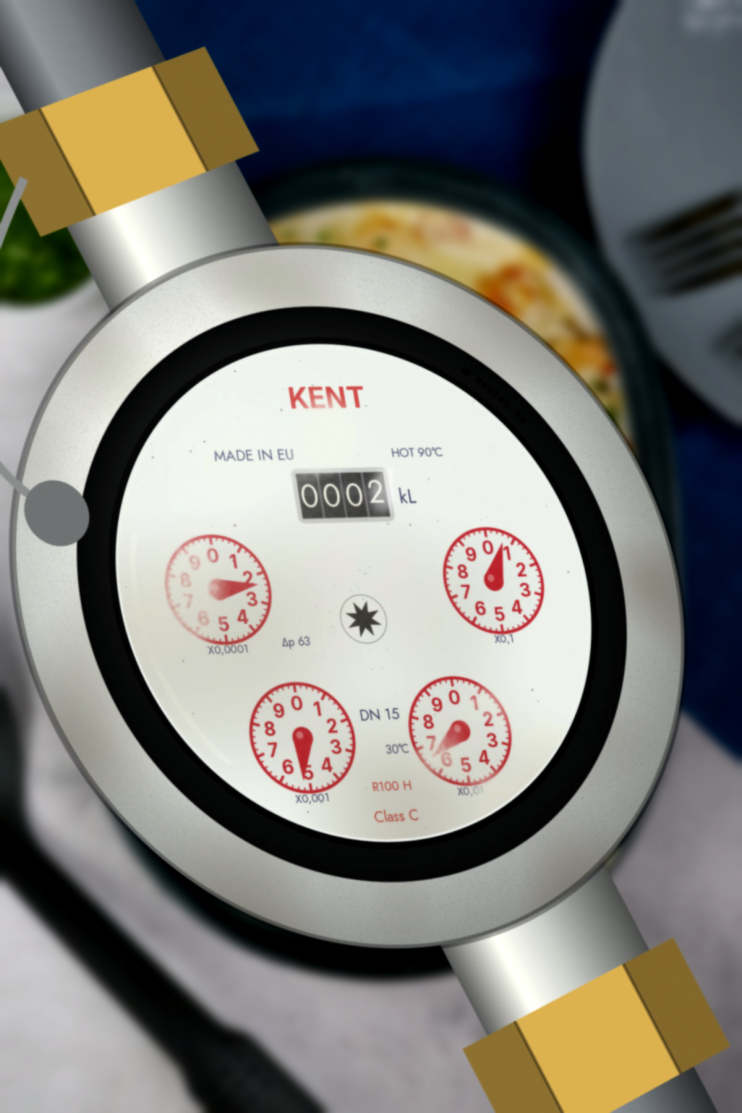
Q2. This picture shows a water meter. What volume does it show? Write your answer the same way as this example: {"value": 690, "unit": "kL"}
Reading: {"value": 2.0652, "unit": "kL"}
